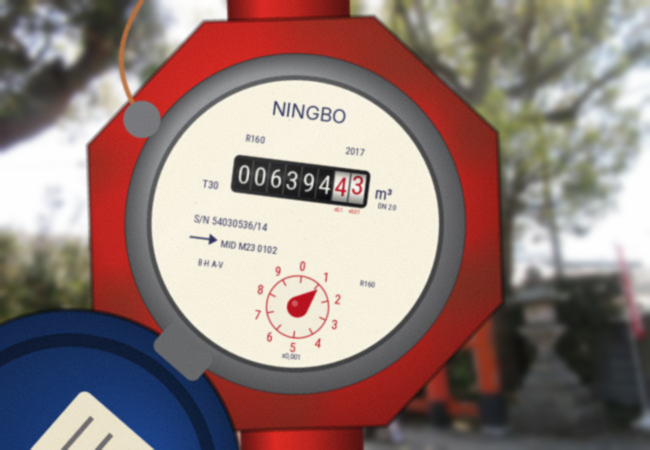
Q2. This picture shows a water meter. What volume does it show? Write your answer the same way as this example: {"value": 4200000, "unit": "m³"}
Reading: {"value": 6394.431, "unit": "m³"}
